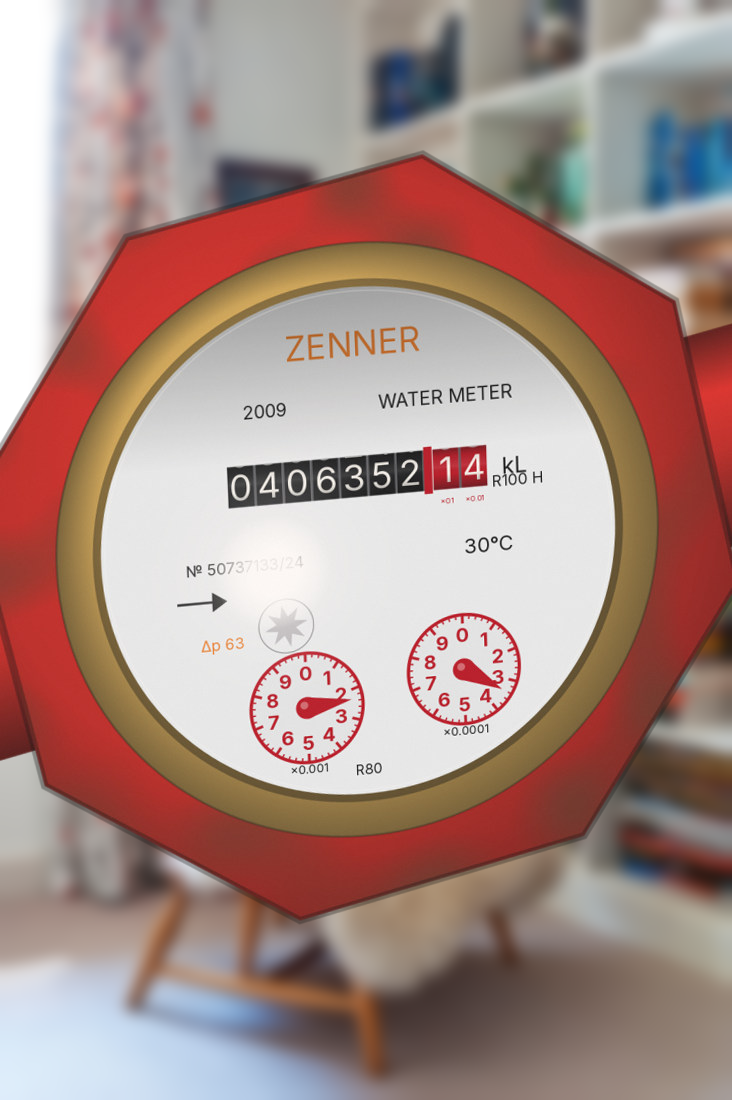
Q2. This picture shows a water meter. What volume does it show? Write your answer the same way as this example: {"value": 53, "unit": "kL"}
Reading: {"value": 406352.1423, "unit": "kL"}
